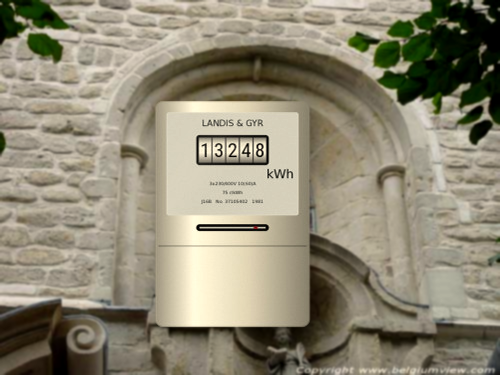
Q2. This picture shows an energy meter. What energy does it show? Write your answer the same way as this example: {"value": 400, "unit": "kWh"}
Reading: {"value": 13248, "unit": "kWh"}
